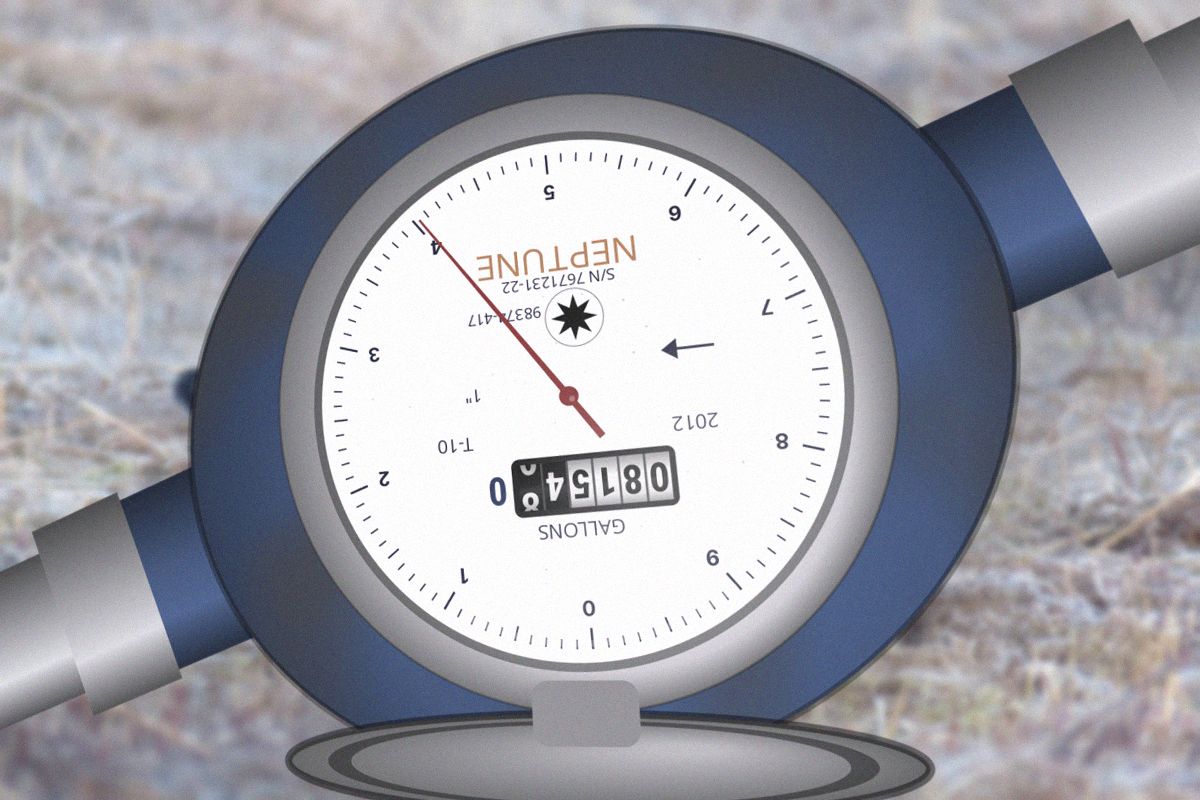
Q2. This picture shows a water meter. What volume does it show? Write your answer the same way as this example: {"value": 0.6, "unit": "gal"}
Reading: {"value": 815484.0, "unit": "gal"}
